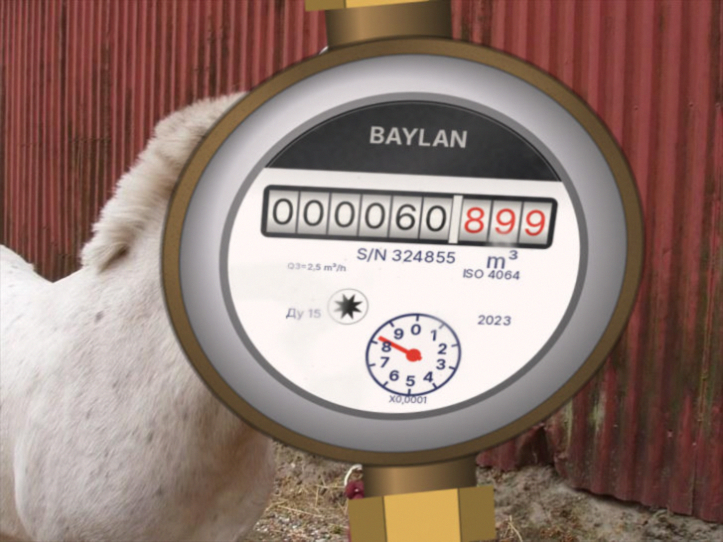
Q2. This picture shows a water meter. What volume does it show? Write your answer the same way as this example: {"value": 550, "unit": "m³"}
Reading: {"value": 60.8998, "unit": "m³"}
